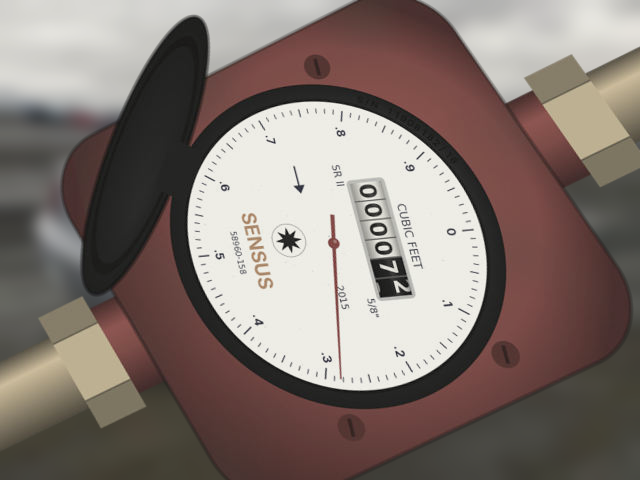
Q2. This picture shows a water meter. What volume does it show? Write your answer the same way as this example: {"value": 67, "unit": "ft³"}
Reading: {"value": 72.28, "unit": "ft³"}
